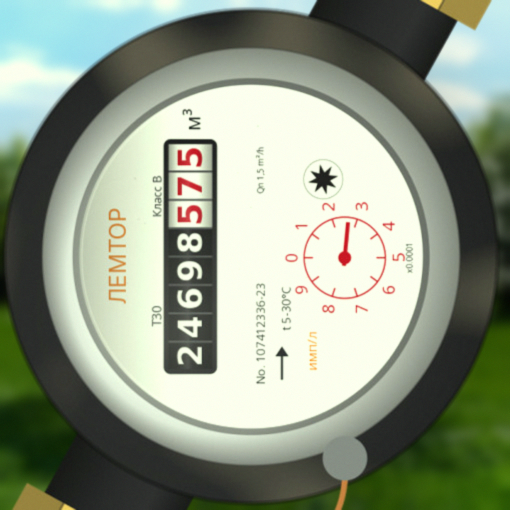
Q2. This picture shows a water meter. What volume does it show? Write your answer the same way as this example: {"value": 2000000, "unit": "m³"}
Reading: {"value": 24698.5752, "unit": "m³"}
